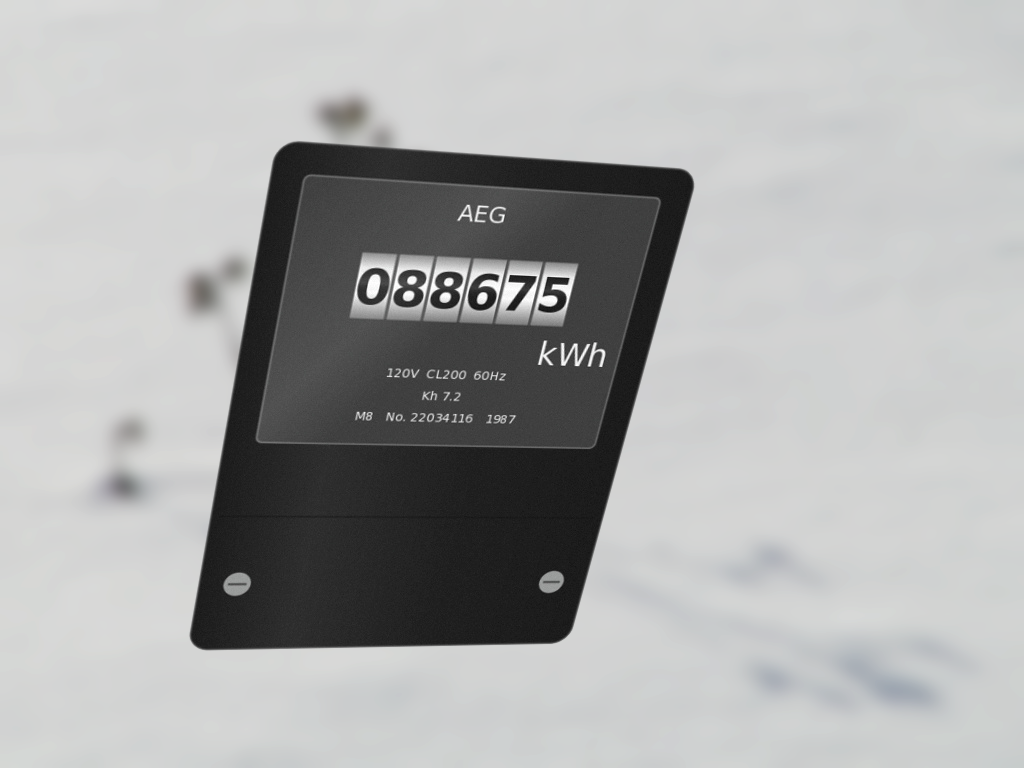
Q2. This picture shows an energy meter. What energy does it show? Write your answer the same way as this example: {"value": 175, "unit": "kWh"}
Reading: {"value": 88675, "unit": "kWh"}
